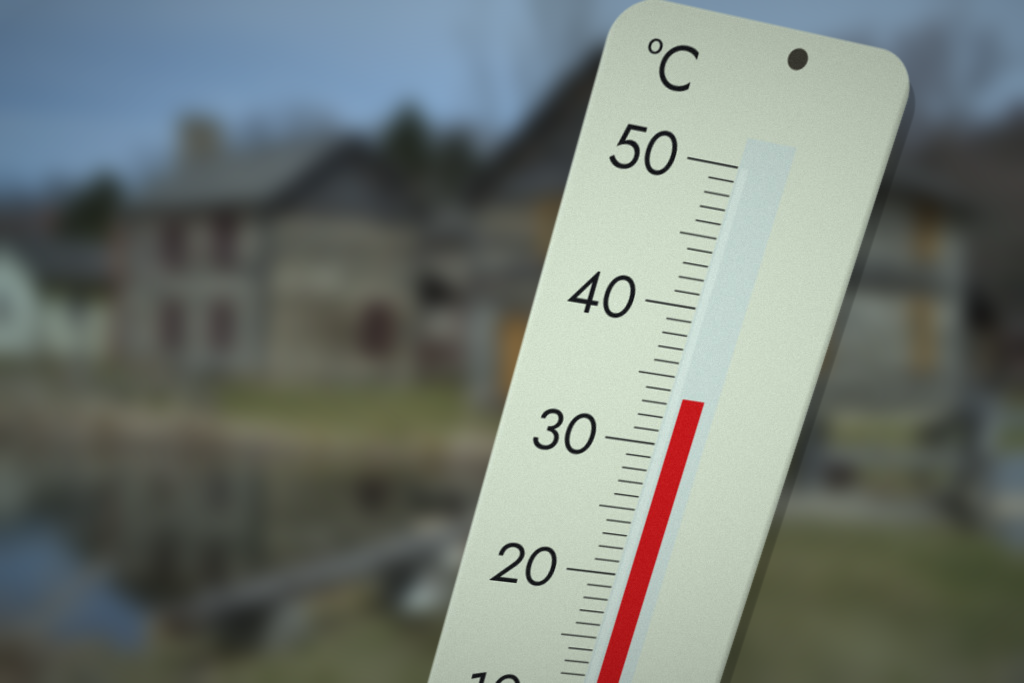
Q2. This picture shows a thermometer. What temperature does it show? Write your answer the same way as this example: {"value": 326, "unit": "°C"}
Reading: {"value": 33.5, "unit": "°C"}
